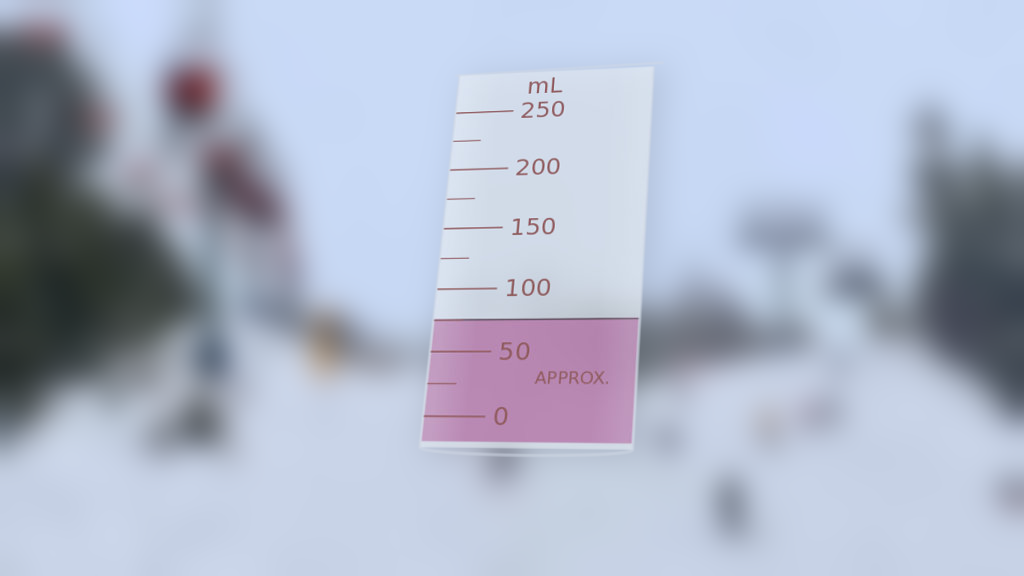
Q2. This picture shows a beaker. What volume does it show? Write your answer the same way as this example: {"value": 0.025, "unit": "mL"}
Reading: {"value": 75, "unit": "mL"}
